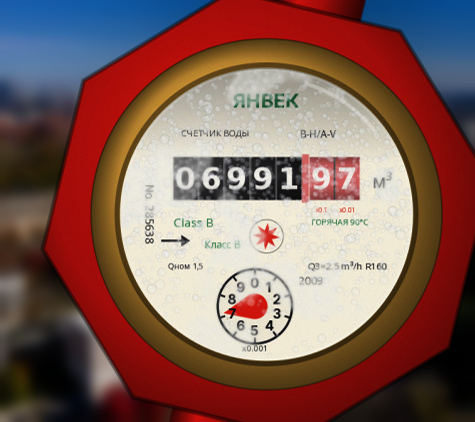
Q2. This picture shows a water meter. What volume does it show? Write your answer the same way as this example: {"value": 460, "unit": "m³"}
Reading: {"value": 6991.977, "unit": "m³"}
